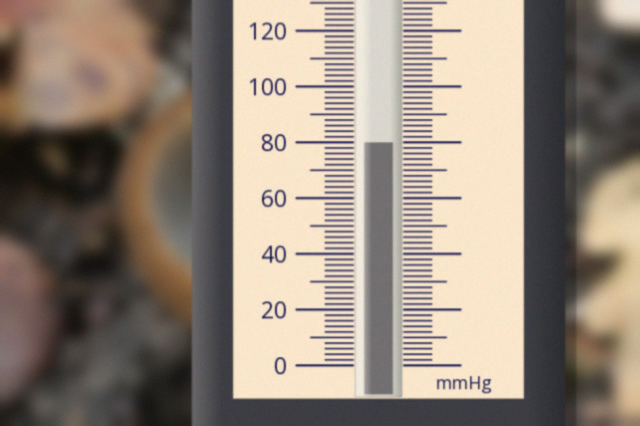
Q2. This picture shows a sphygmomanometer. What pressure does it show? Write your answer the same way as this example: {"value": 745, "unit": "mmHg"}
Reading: {"value": 80, "unit": "mmHg"}
